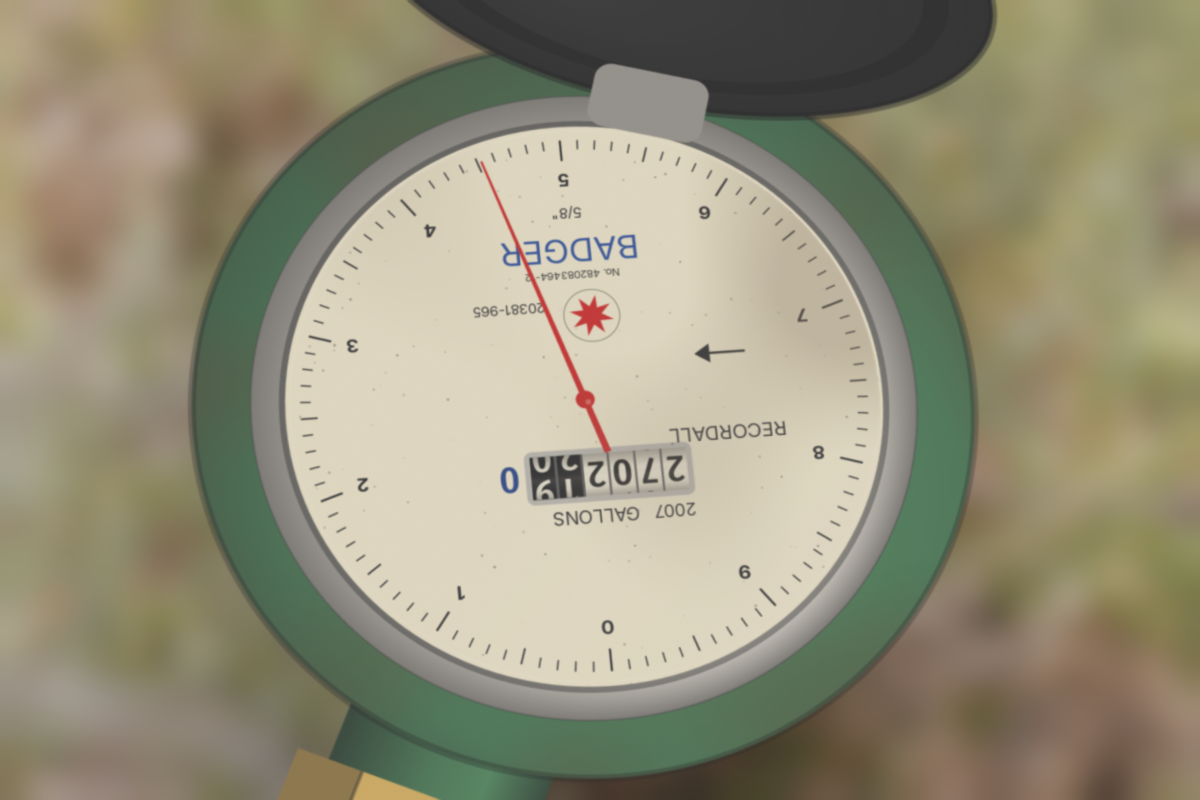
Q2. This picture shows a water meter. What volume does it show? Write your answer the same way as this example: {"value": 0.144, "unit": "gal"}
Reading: {"value": 2702194.5, "unit": "gal"}
